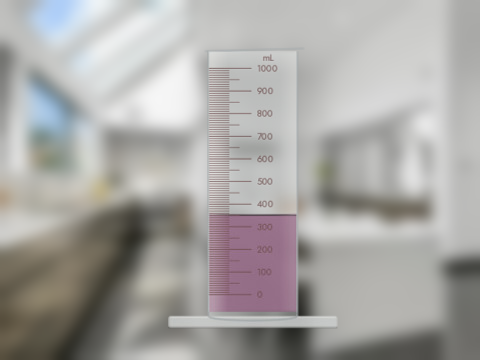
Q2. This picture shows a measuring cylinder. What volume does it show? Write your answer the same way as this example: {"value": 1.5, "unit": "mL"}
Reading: {"value": 350, "unit": "mL"}
